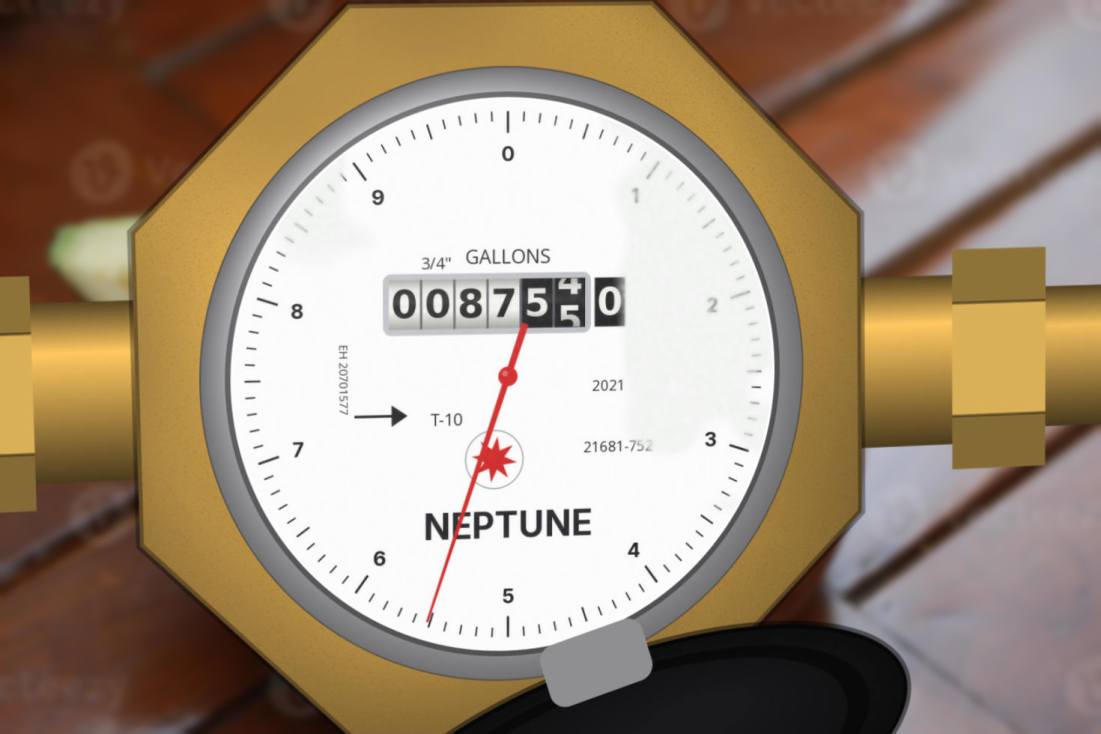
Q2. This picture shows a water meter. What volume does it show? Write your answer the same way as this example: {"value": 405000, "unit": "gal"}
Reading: {"value": 87545.5, "unit": "gal"}
